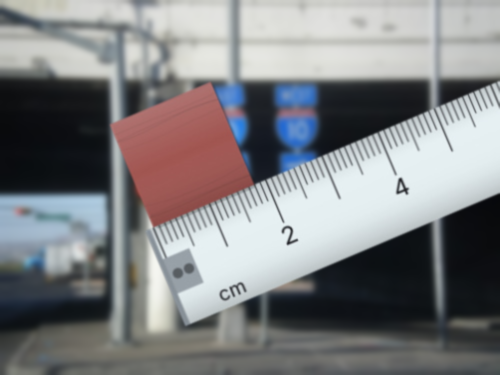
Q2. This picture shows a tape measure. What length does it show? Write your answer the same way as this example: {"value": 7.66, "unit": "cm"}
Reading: {"value": 1.8, "unit": "cm"}
